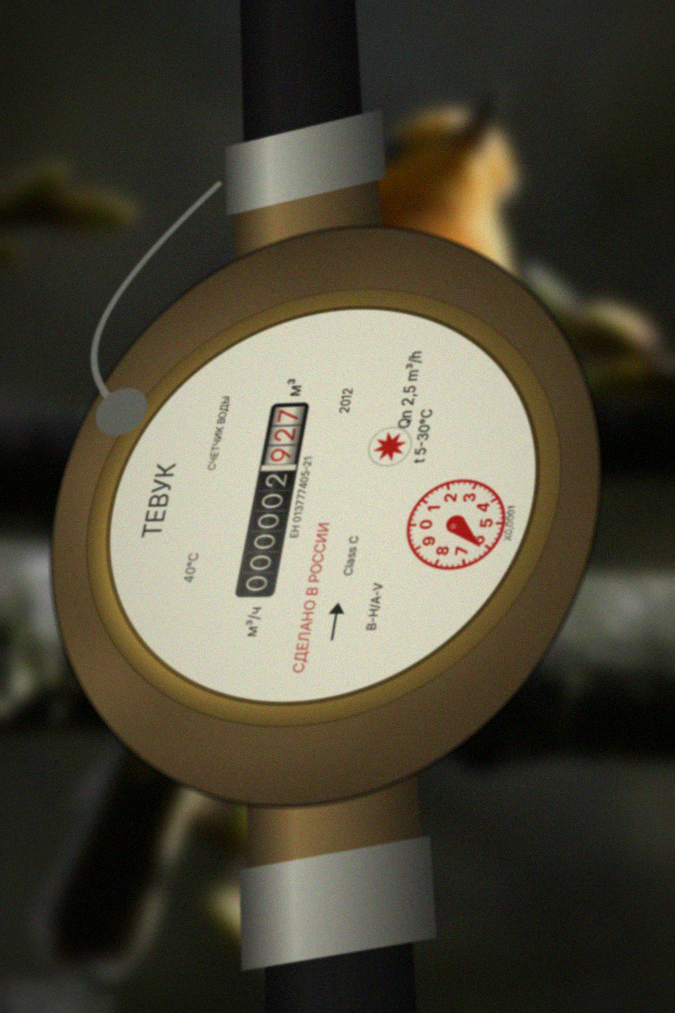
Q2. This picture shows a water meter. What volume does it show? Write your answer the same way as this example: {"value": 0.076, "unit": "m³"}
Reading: {"value": 2.9276, "unit": "m³"}
